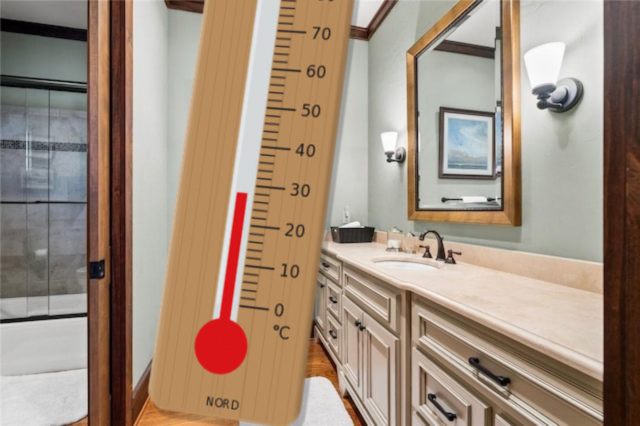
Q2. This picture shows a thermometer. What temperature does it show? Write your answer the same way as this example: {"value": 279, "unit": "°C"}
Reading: {"value": 28, "unit": "°C"}
